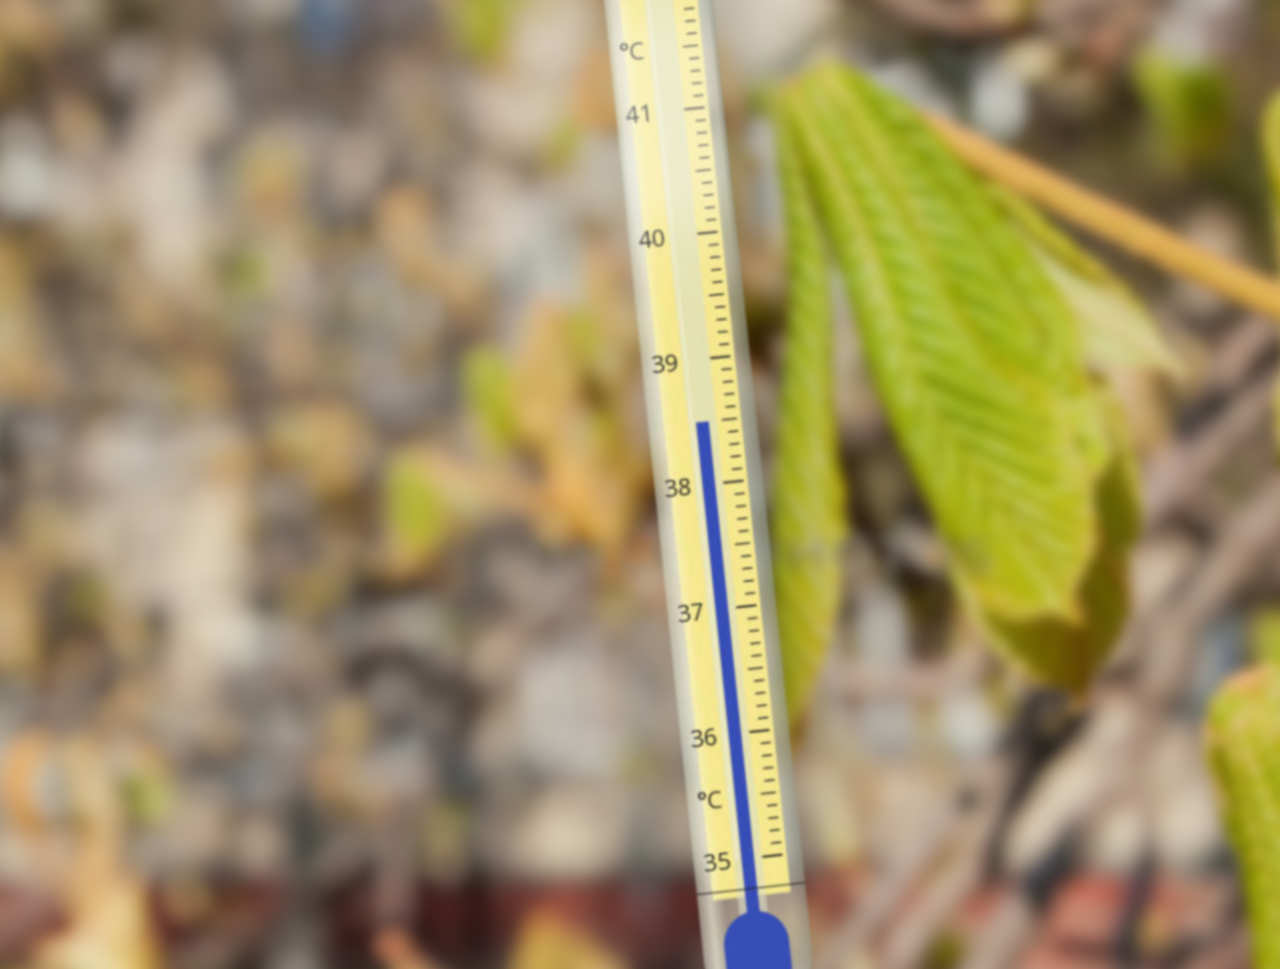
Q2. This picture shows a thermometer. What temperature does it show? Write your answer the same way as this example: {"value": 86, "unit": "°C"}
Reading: {"value": 38.5, "unit": "°C"}
